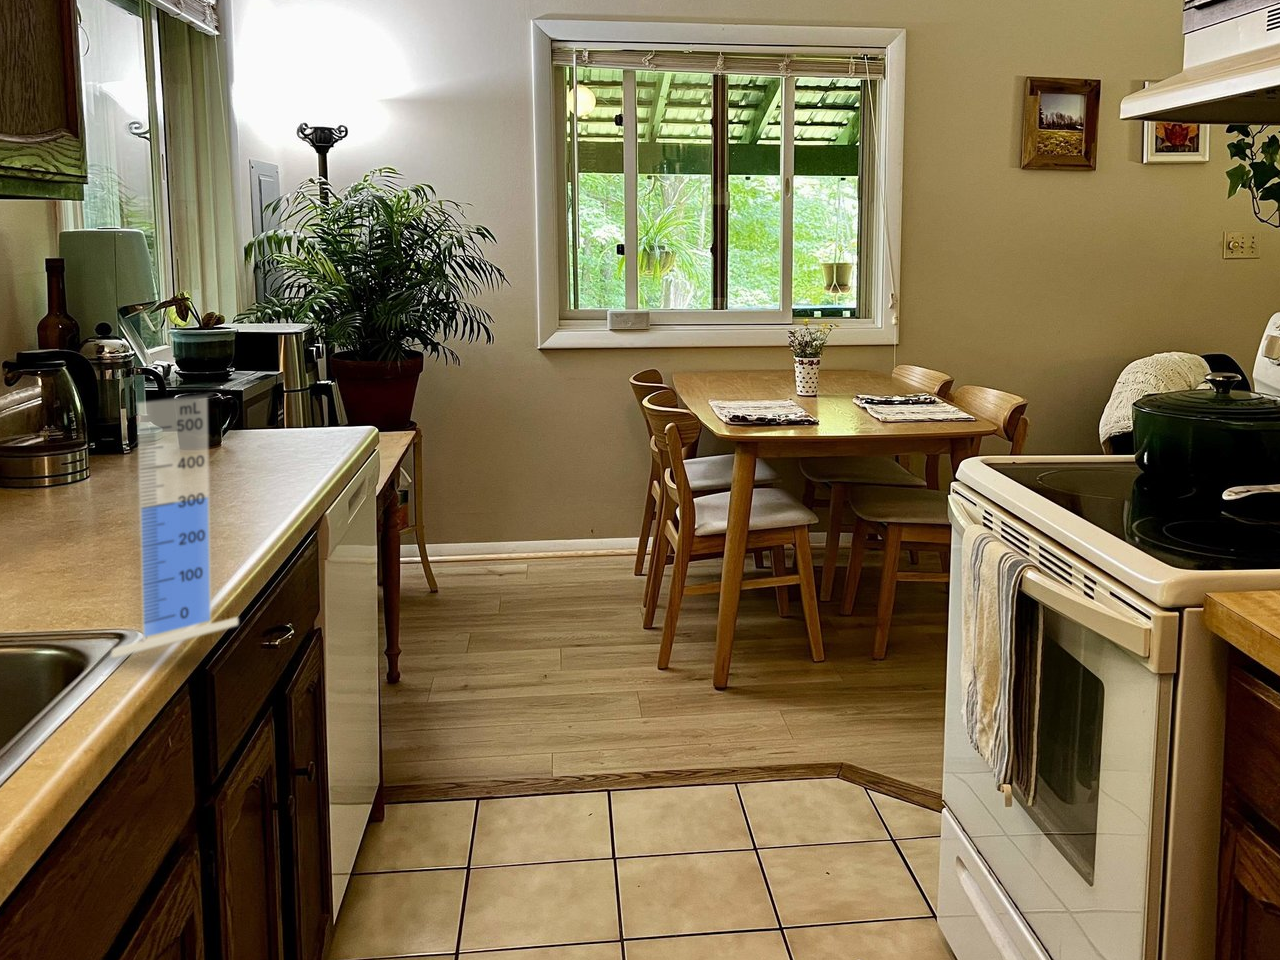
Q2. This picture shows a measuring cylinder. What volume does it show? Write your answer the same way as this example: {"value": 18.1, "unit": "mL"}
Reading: {"value": 300, "unit": "mL"}
